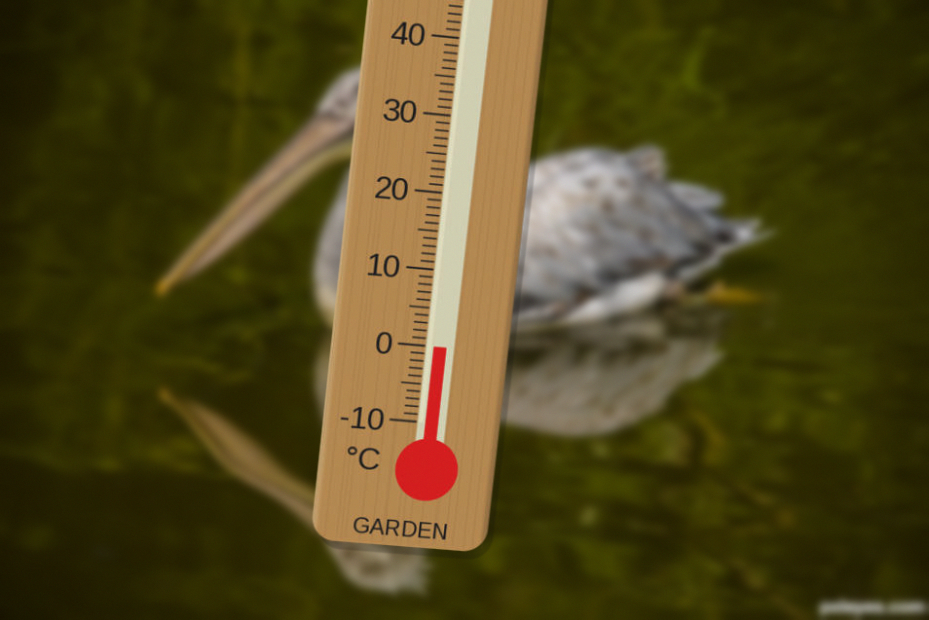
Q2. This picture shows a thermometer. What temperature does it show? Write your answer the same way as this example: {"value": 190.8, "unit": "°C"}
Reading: {"value": 0, "unit": "°C"}
